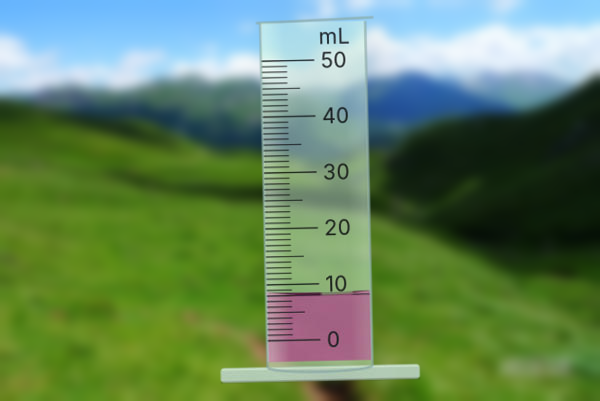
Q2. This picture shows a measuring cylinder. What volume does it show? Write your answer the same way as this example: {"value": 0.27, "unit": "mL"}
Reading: {"value": 8, "unit": "mL"}
